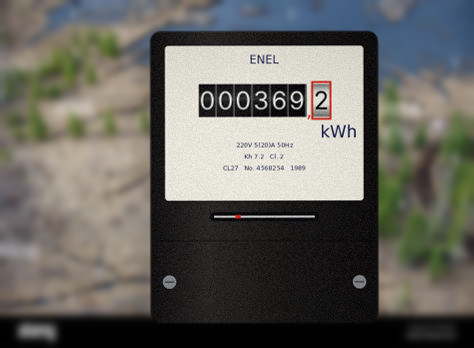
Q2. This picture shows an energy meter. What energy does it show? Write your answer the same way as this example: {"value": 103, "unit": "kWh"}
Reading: {"value": 369.2, "unit": "kWh"}
